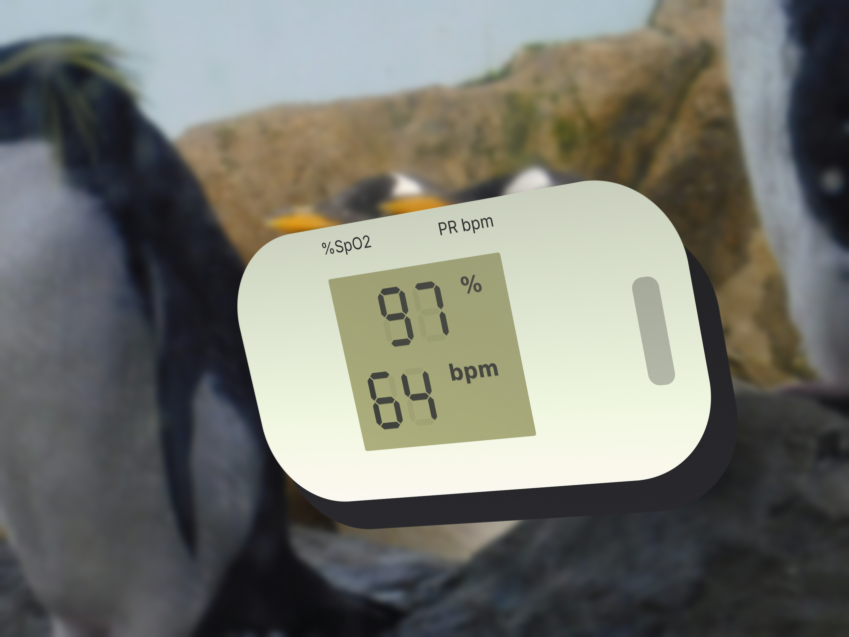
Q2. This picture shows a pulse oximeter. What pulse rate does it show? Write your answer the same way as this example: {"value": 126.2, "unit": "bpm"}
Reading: {"value": 64, "unit": "bpm"}
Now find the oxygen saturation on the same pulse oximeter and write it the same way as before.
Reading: {"value": 97, "unit": "%"}
